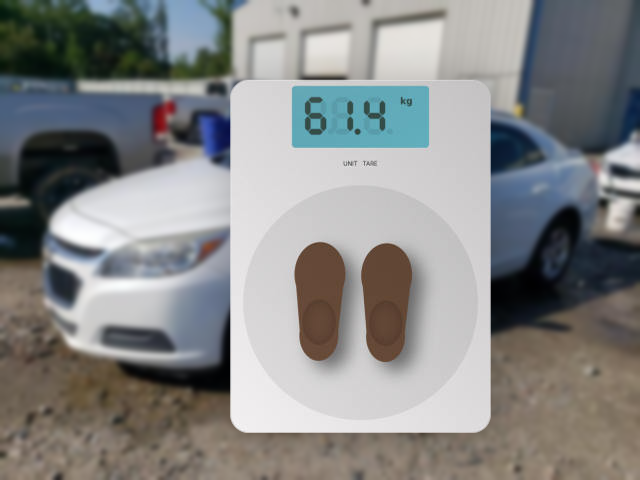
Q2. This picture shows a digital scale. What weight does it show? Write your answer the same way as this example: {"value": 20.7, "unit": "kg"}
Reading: {"value": 61.4, "unit": "kg"}
